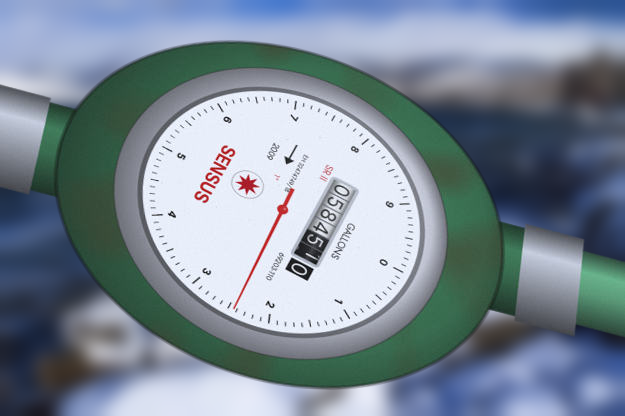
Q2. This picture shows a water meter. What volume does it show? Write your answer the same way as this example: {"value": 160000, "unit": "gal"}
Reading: {"value": 584512.4, "unit": "gal"}
